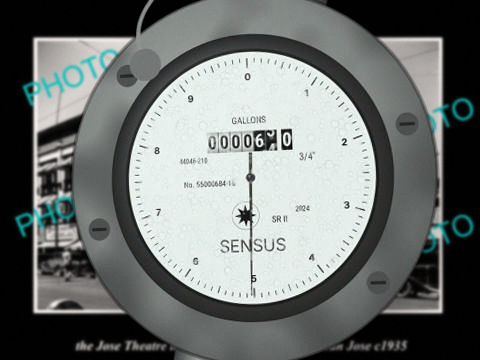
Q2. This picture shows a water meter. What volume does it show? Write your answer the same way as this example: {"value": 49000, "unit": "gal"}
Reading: {"value": 635.0, "unit": "gal"}
